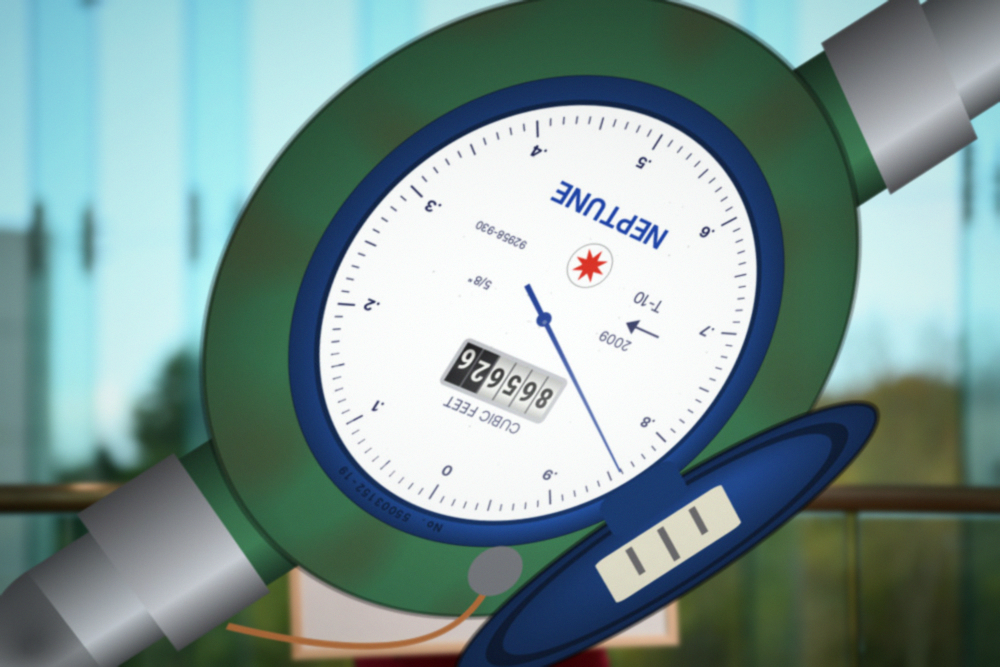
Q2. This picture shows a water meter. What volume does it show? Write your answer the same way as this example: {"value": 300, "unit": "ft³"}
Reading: {"value": 865625.84, "unit": "ft³"}
